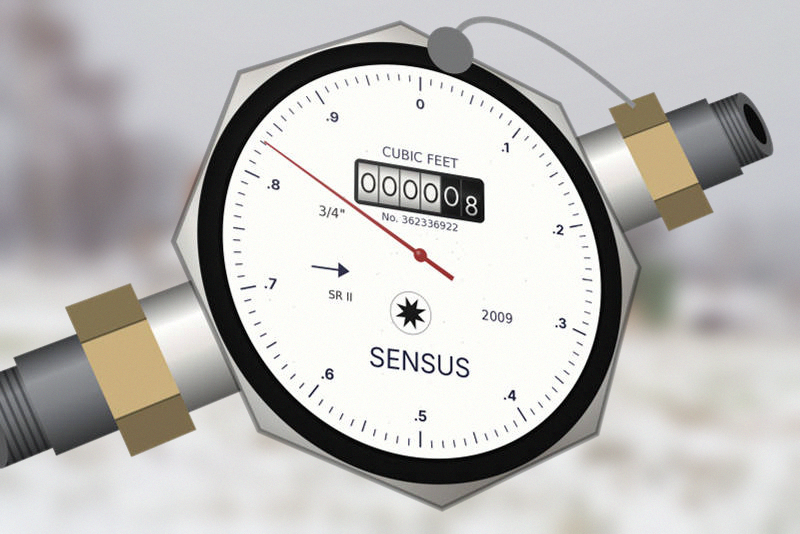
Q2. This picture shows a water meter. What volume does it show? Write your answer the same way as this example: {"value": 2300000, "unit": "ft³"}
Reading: {"value": 7.83, "unit": "ft³"}
